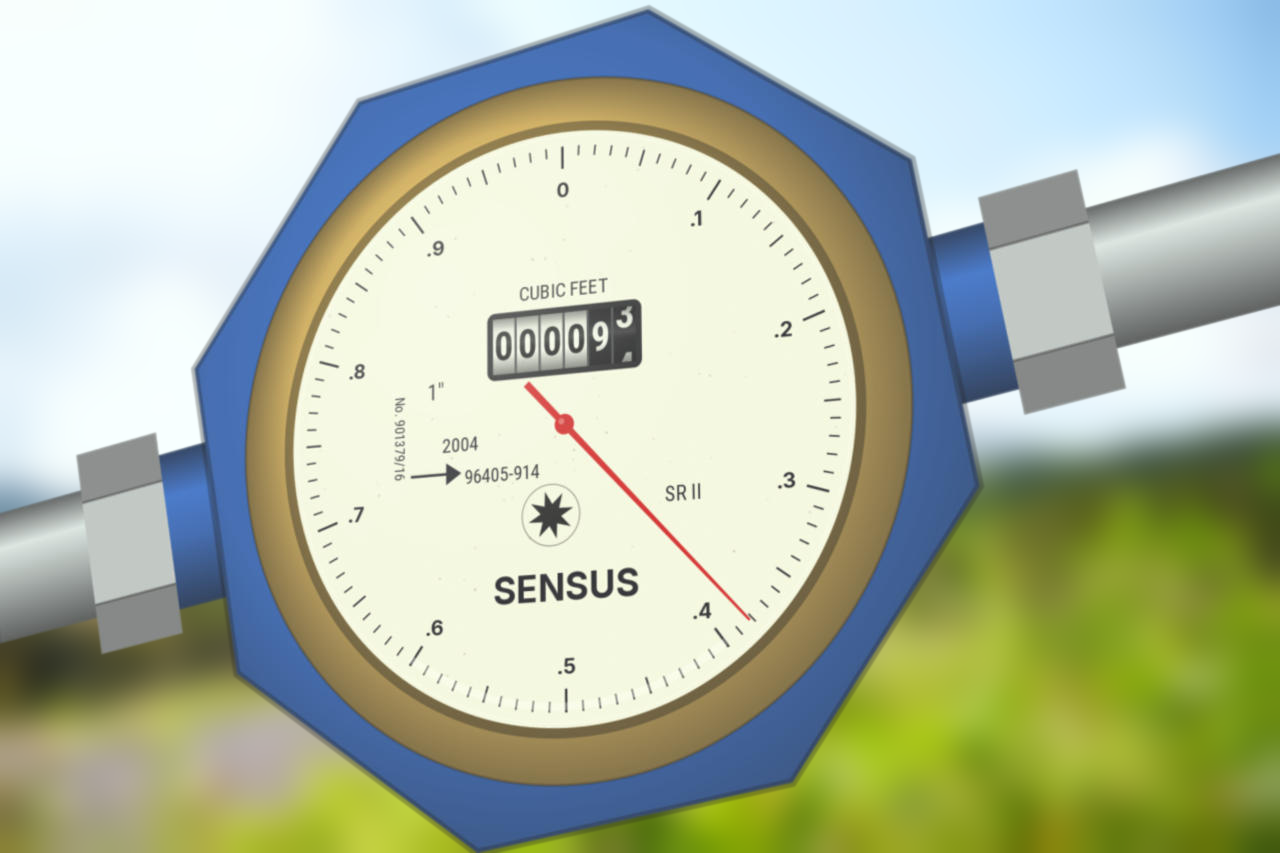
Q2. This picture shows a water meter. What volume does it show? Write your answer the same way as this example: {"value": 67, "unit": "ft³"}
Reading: {"value": 93.38, "unit": "ft³"}
